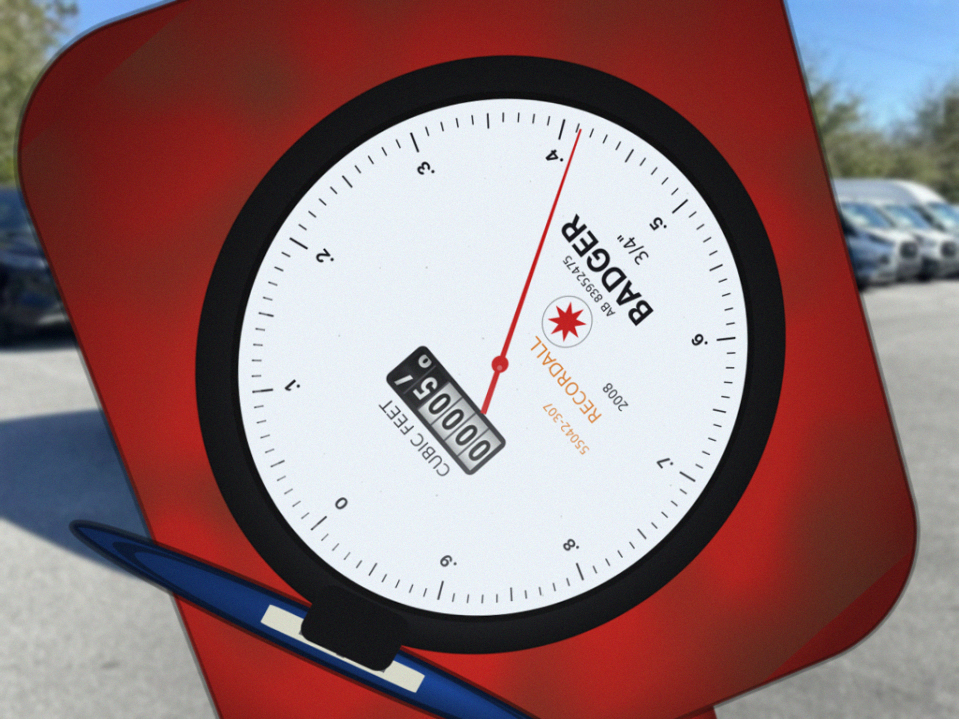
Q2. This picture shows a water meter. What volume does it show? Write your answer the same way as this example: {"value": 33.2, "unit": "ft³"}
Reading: {"value": 57.41, "unit": "ft³"}
